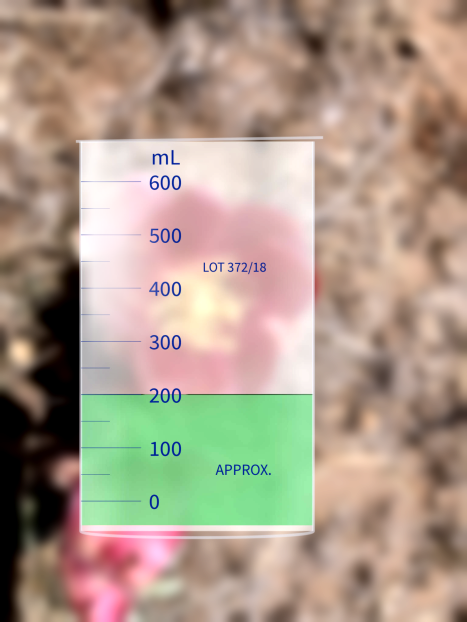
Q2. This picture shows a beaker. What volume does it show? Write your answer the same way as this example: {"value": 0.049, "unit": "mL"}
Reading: {"value": 200, "unit": "mL"}
